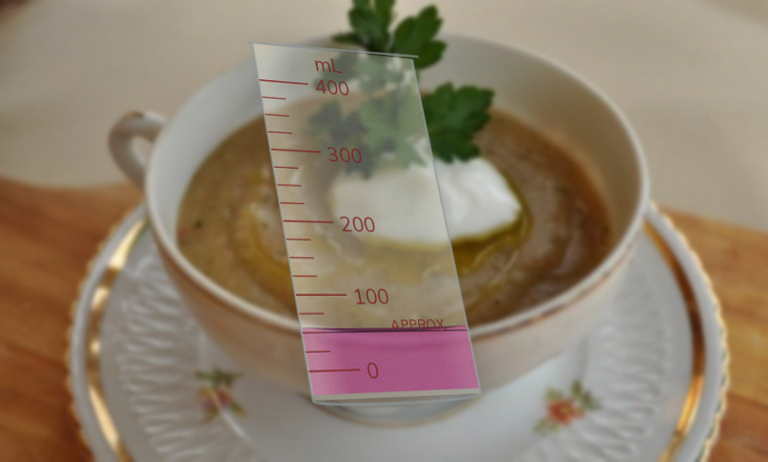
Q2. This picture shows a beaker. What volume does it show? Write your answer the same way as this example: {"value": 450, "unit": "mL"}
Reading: {"value": 50, "unit": "mL"}
